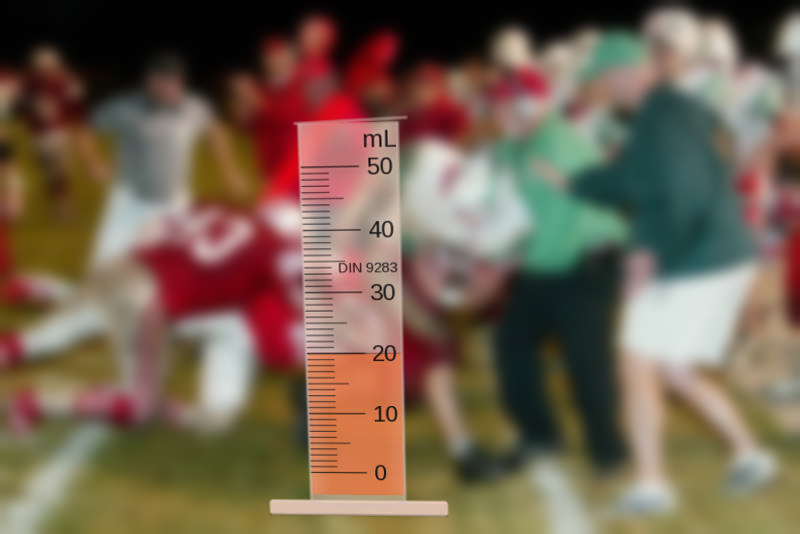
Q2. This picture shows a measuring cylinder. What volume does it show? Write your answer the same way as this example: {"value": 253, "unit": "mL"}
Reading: {"value": 20, "unit": "mL"}
